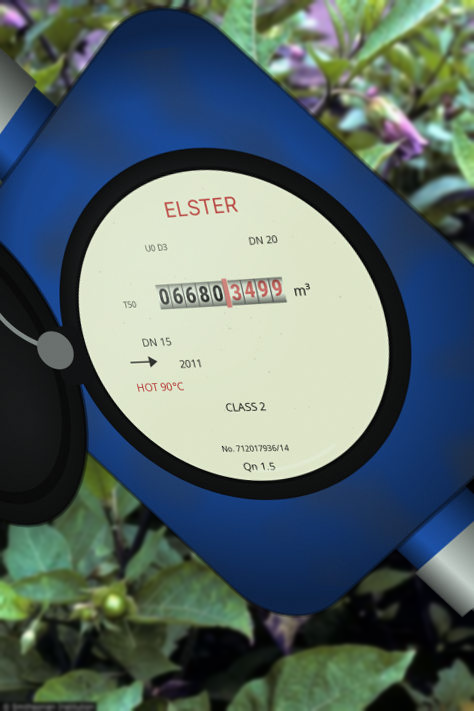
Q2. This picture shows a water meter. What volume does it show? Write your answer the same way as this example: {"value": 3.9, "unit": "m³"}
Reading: {"value": 6680.3499, "unit": "m³"}
